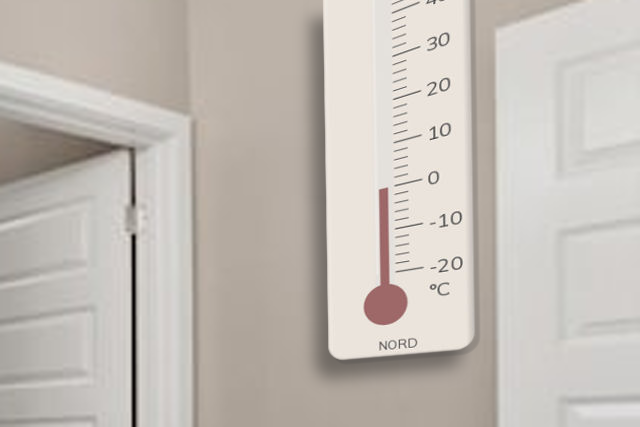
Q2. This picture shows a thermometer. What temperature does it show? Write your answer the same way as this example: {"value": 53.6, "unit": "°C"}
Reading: {"value": 0, "unit": "°C"}
